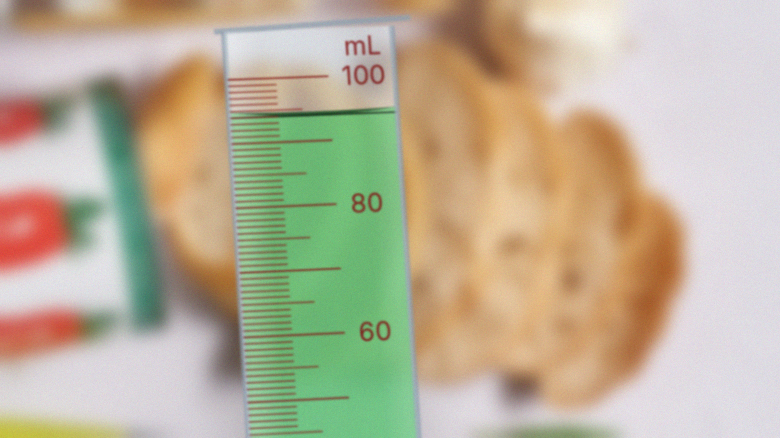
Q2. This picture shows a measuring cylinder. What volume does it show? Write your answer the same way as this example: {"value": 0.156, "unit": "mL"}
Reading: {"value": 94, "unit": "mL"}
